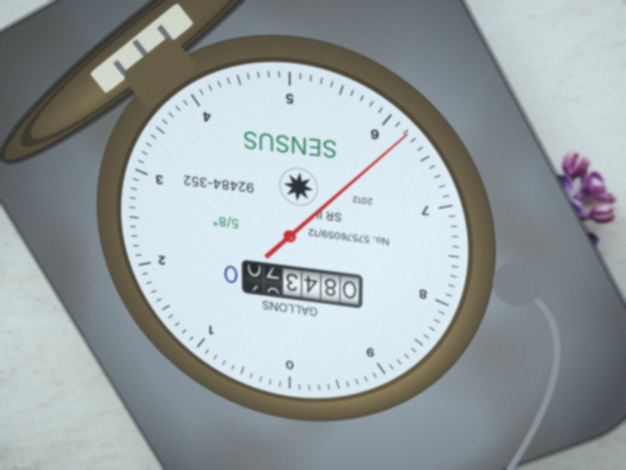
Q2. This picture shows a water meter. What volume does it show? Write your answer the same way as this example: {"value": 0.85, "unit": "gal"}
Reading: {"value": 843696.2, "unit": "gal"}
